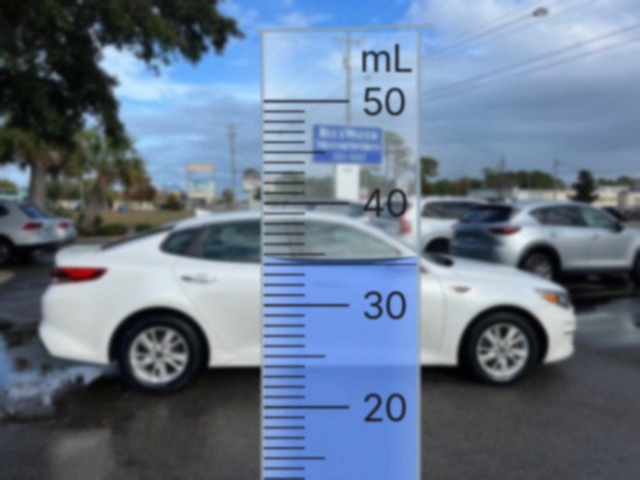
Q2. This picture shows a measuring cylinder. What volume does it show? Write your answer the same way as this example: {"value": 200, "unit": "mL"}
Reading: {"value": 34, "unit": "mL"}
